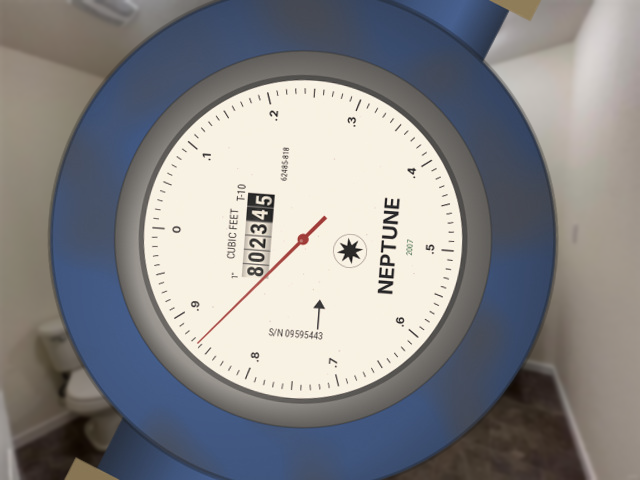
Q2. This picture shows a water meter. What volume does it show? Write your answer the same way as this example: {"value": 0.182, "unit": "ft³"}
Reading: {"value": 802344.86, "unit": "ft³"}
